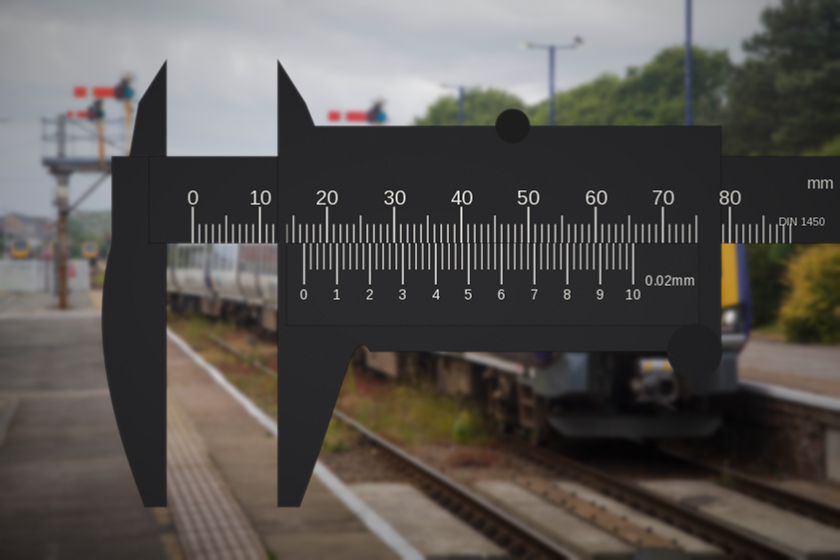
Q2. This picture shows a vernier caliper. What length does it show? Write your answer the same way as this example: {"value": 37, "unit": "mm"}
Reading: {"value": 16.6, "unit": "mm"}
